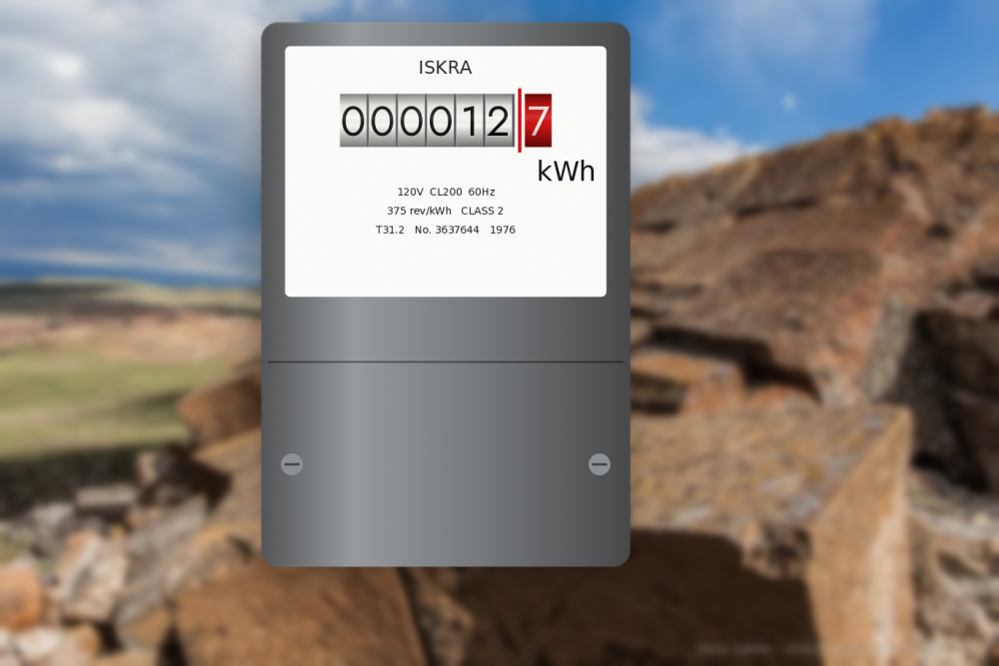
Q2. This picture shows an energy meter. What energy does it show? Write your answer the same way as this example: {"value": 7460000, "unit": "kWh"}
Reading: {"value": 12.7, "unit": "kWh"}
